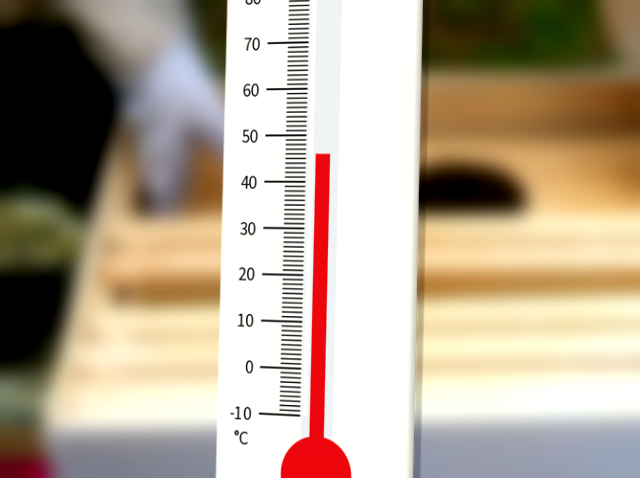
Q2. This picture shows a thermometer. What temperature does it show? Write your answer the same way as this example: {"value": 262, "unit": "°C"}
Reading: {"value": 46, "unit": "°C"}
